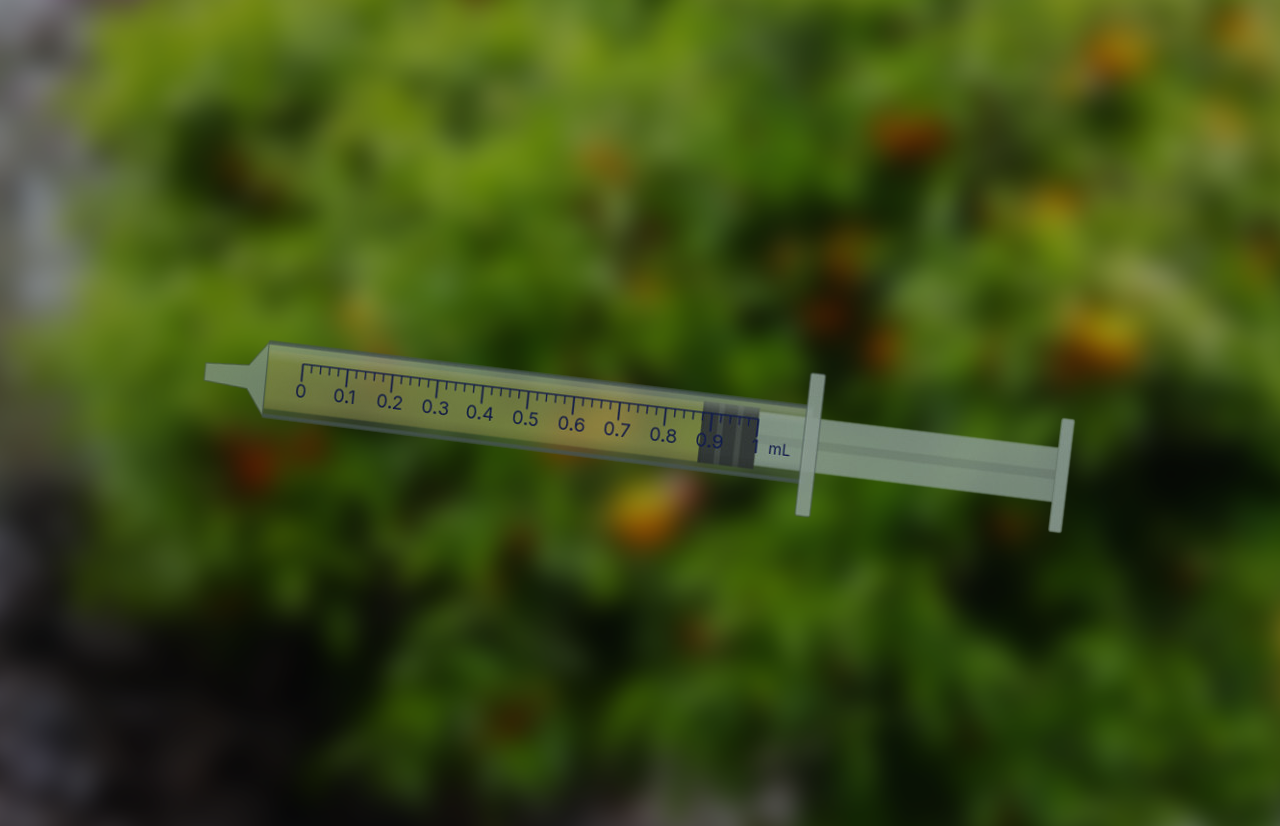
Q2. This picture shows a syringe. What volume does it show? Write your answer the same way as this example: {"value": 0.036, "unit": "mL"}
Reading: {"value": 0.88, "unit": "mL"}
